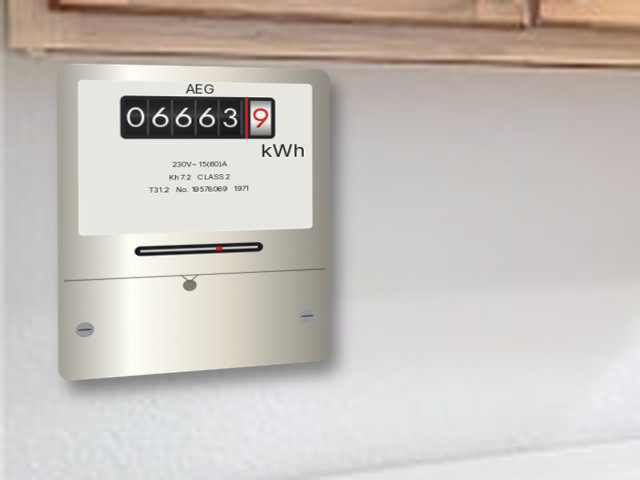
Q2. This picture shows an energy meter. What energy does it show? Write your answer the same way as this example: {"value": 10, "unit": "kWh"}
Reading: {"value": 6663.9, "unit": "kWh"}
